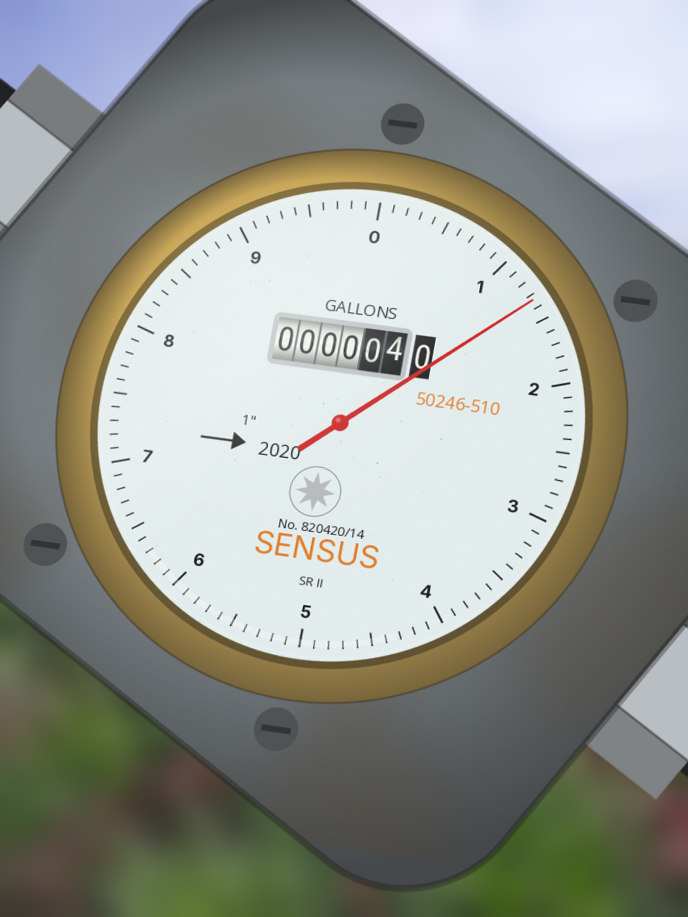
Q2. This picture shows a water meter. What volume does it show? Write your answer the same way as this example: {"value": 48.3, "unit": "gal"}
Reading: {"value": 41.3, "unit": "gal"}
